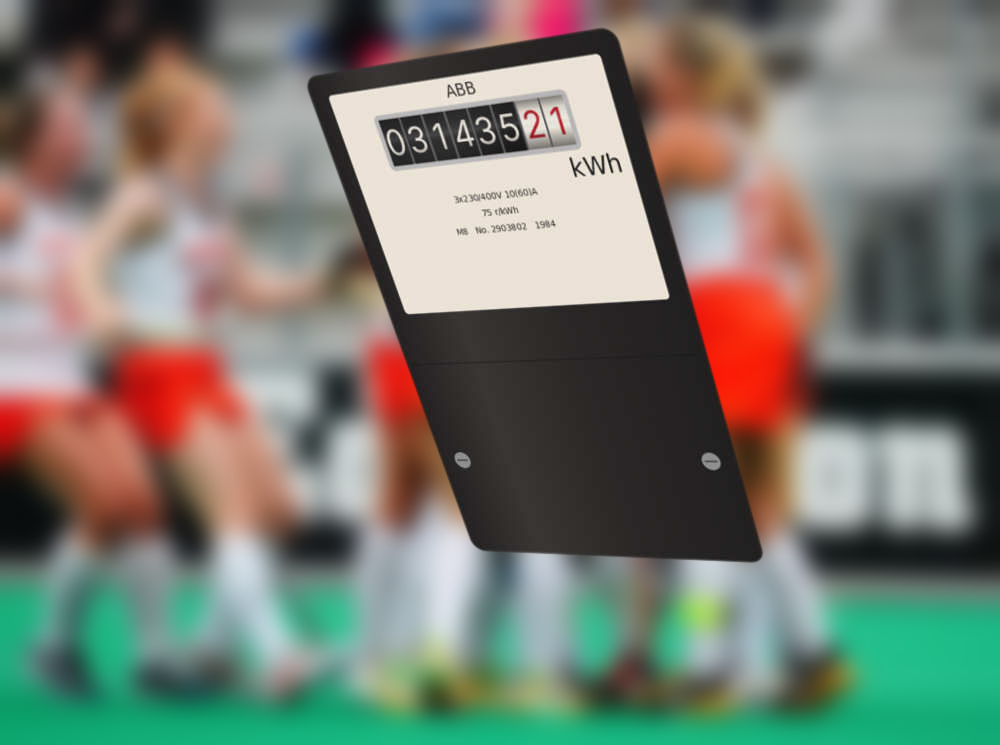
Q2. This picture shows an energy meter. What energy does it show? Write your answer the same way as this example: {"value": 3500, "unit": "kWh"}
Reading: {"value": 31435.21, "unit": "kWh"}
